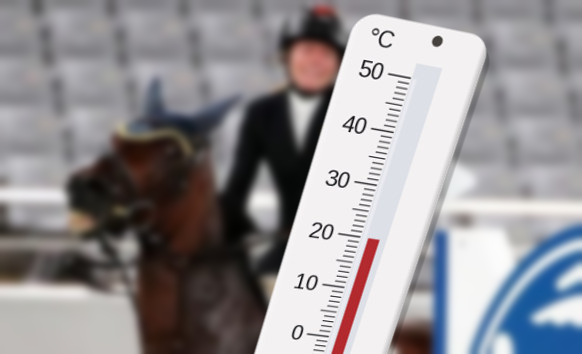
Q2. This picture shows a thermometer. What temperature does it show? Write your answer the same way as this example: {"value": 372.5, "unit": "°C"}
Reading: {"value": 20, "unit": "°C"}
